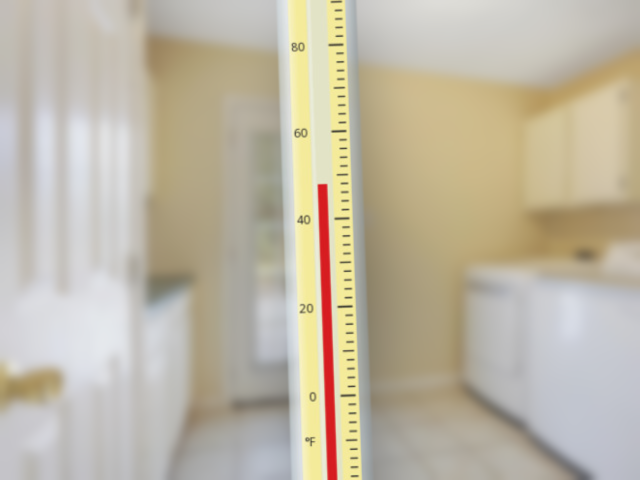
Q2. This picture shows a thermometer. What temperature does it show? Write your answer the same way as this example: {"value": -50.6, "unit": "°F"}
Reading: {"value": 48, "unit": "°F"}
